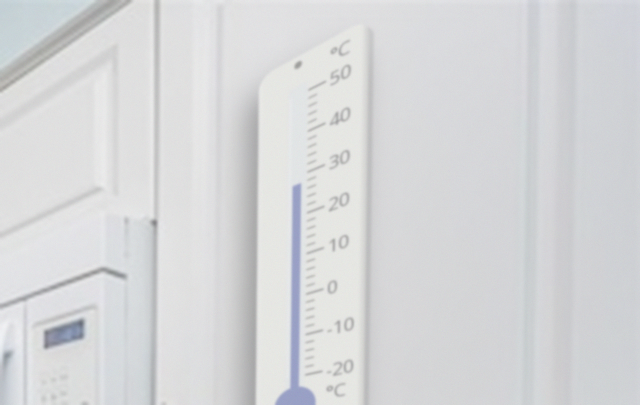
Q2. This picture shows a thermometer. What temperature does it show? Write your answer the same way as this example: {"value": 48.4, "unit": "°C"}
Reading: {"value": 28, "unit": "°C"}
